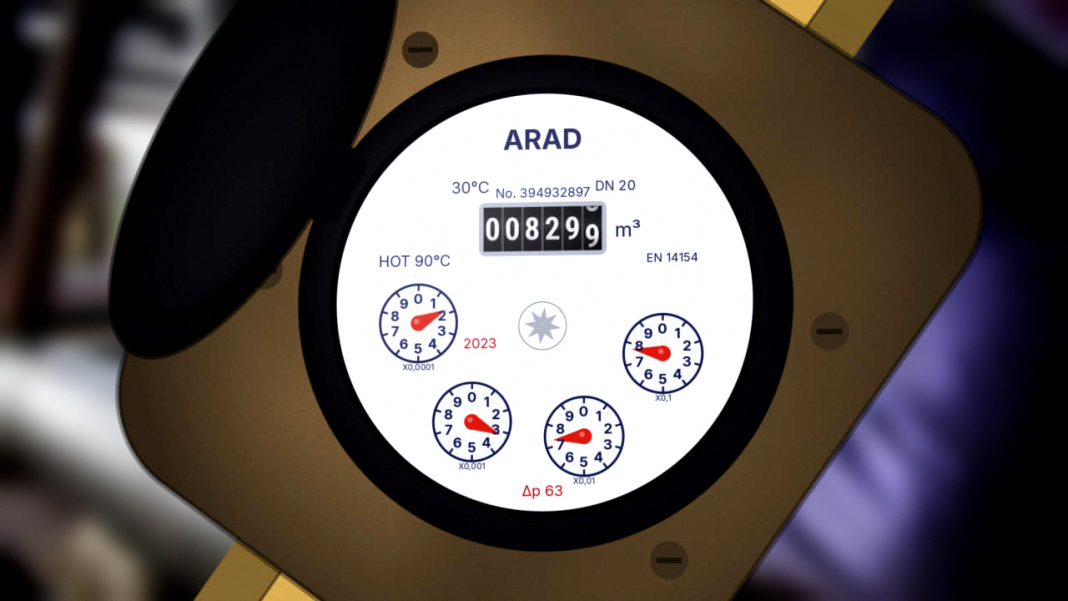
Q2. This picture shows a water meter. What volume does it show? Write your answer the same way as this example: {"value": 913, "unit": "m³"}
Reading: {"value": 8298.7731, "unit": "m³"}
